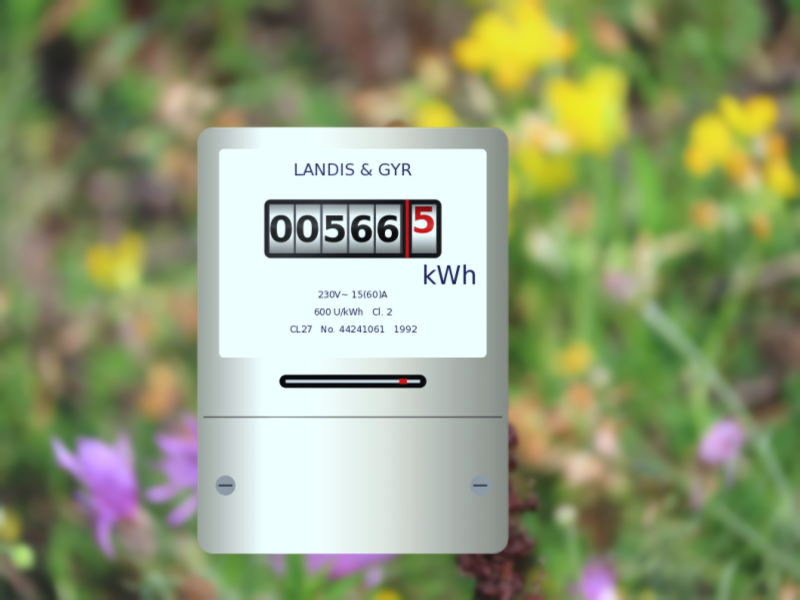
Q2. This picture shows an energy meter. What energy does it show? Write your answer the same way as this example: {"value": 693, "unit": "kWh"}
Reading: {"value": 566.5, "unit": "kWh"}
